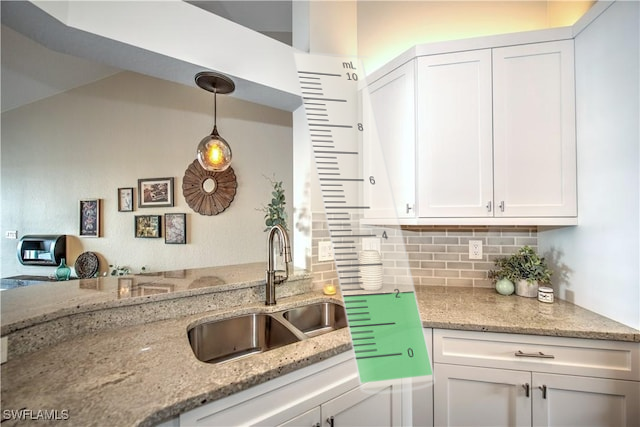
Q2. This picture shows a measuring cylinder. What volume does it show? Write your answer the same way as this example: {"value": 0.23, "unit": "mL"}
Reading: {"value": 2, "unit": "mL"}
